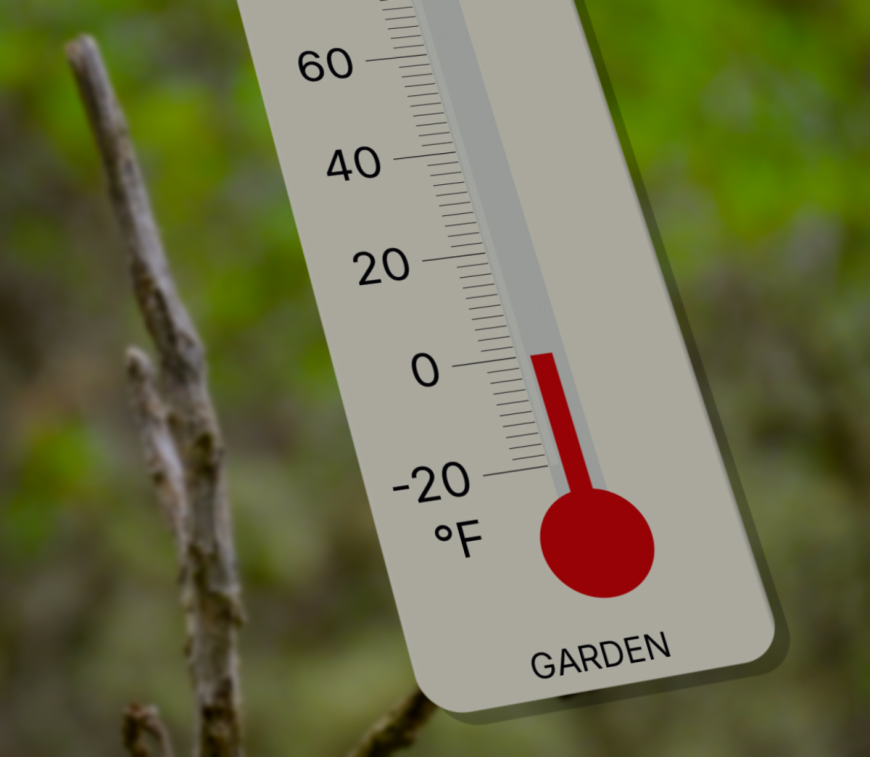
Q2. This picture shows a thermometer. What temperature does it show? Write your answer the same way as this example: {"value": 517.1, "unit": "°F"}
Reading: {"value": 0, "unit": "°F"}
